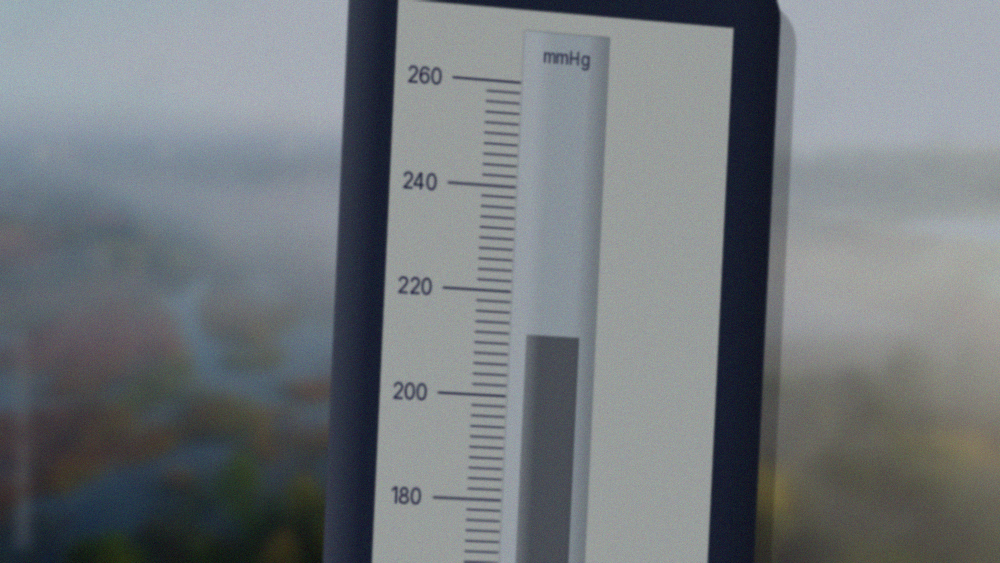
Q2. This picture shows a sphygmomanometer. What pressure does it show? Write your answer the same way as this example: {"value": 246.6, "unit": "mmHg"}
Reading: {"value": 212, "unit": "mmHg"}
